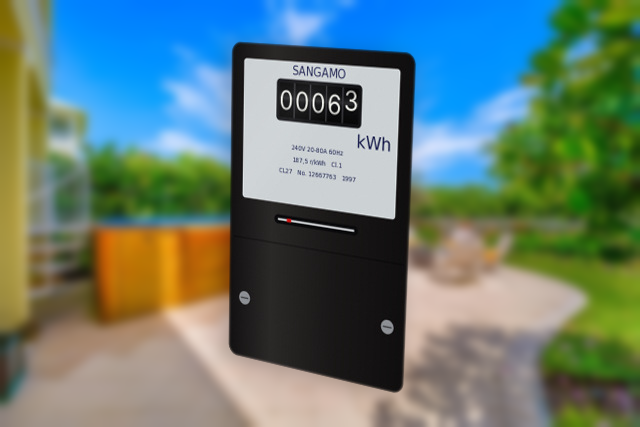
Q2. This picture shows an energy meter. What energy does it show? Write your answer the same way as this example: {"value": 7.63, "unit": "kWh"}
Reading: {"value": 63, "unit": "kWh"}
